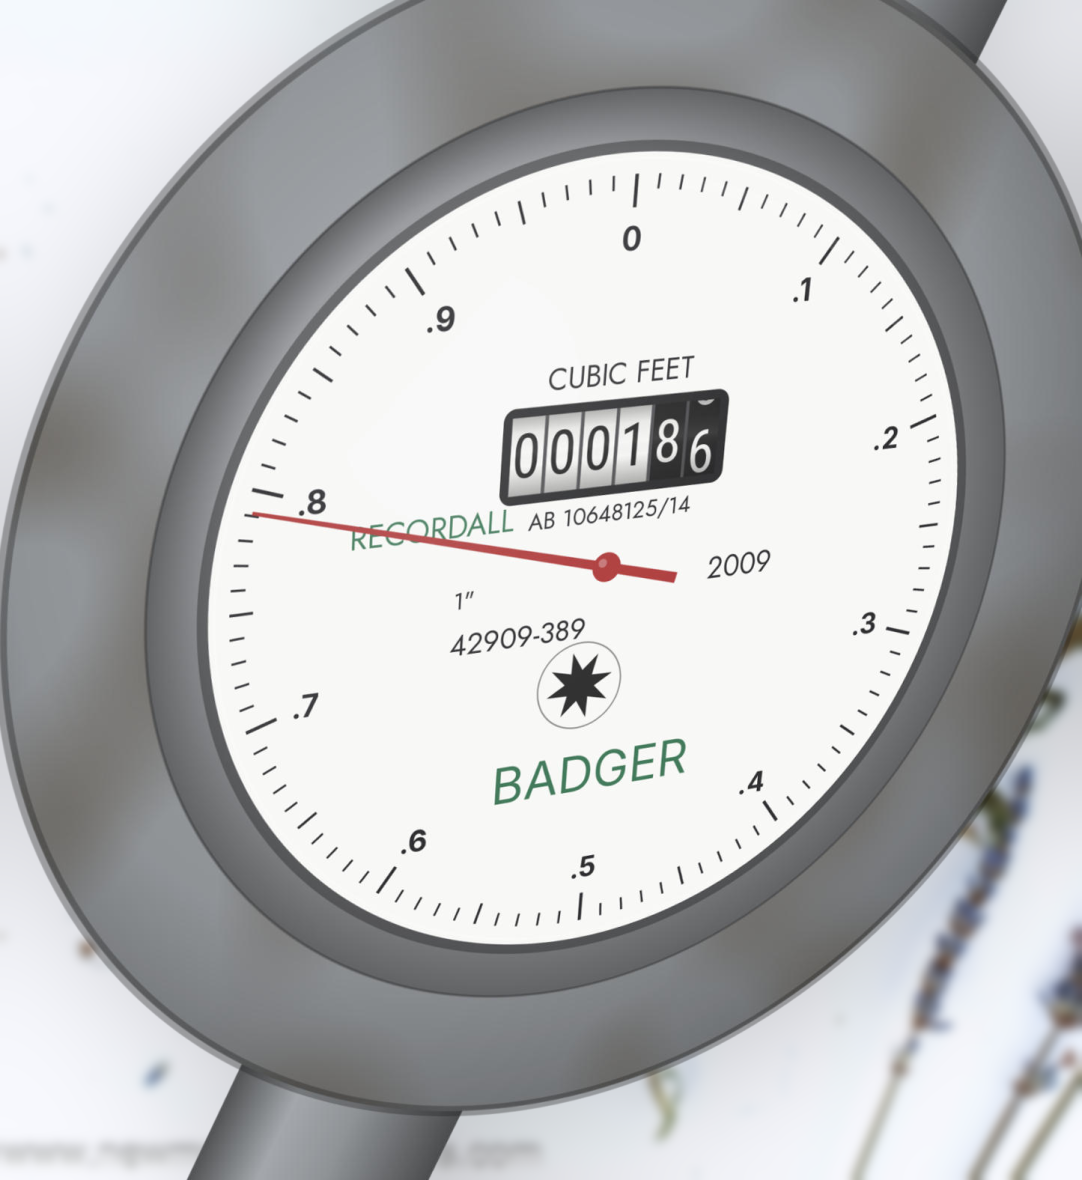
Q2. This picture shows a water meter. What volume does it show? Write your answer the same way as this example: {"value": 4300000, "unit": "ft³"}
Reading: {"value": 185.79, "unit": "ft³"}
